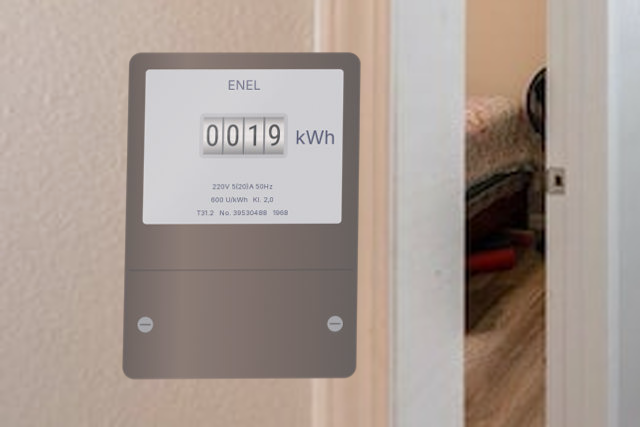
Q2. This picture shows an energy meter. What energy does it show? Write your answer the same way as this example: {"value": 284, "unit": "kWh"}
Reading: {"value": 19, "unit": "kWh"}
